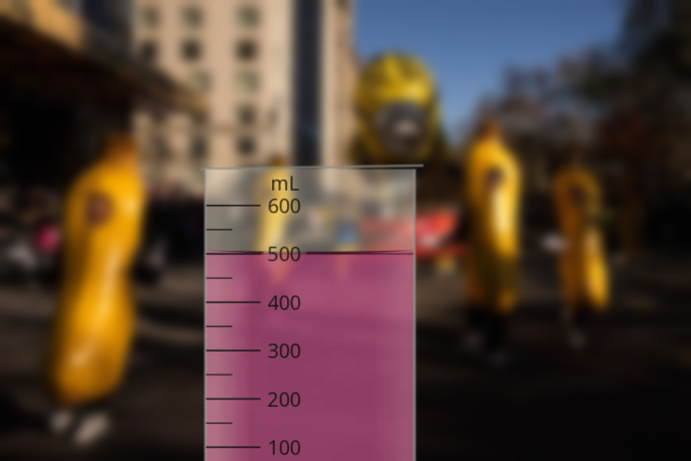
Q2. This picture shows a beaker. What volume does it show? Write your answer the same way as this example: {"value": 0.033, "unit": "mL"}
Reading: {"value": 500, "unit": "mL"}
